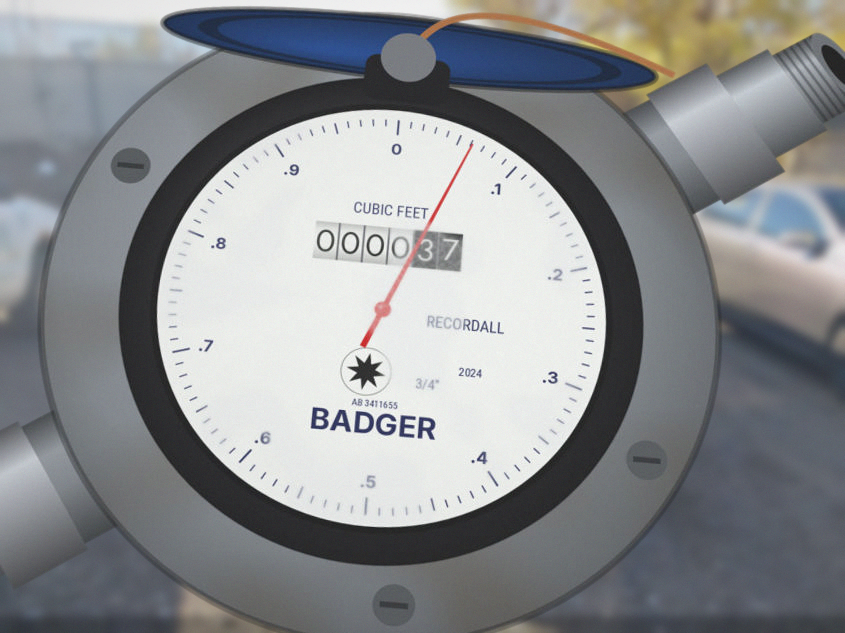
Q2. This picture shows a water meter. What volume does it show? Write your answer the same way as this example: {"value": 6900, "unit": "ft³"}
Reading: {"value": 37.06, "unit": "ft³"}
